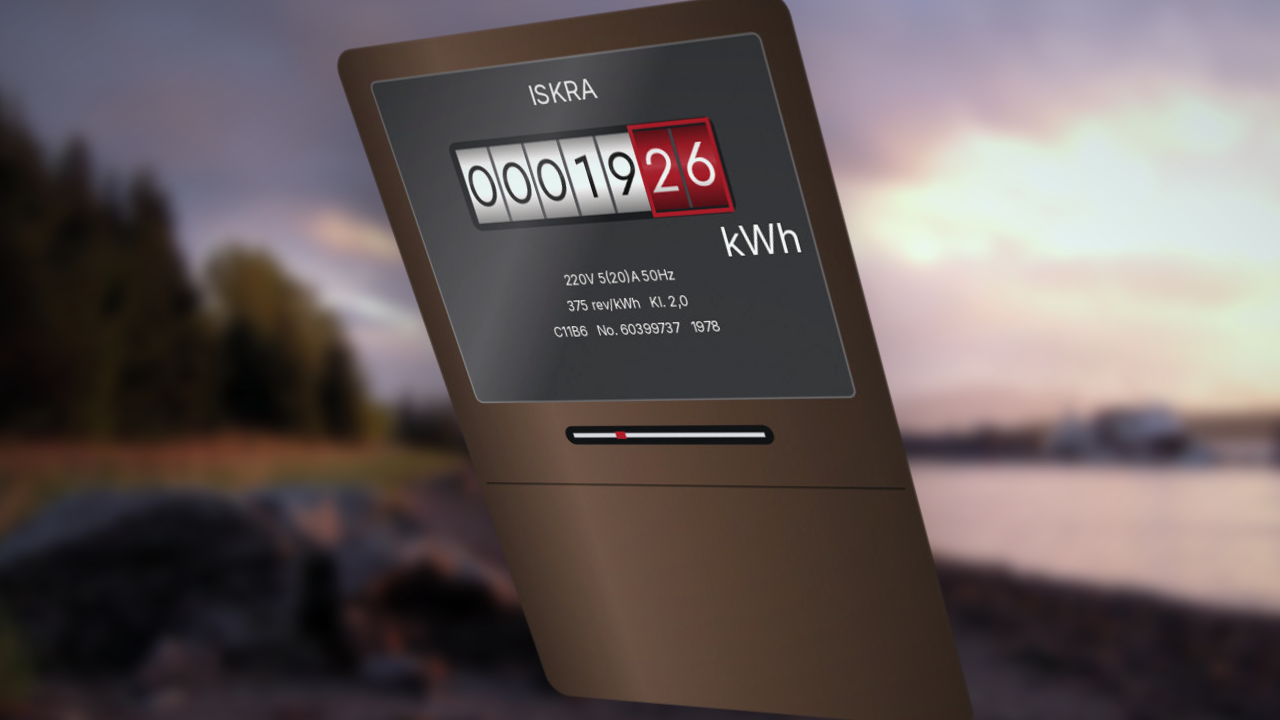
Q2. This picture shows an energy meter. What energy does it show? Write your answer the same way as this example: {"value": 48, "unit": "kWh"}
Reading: {"value": 19.26, "unit": "kWh"}
